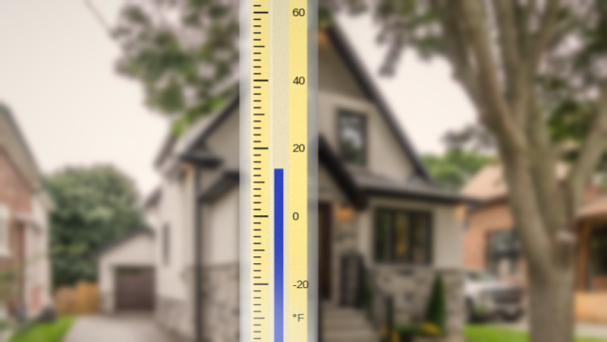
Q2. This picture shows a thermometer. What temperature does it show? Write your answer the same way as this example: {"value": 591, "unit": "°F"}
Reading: {"value": 14, "unit": "°F"}
